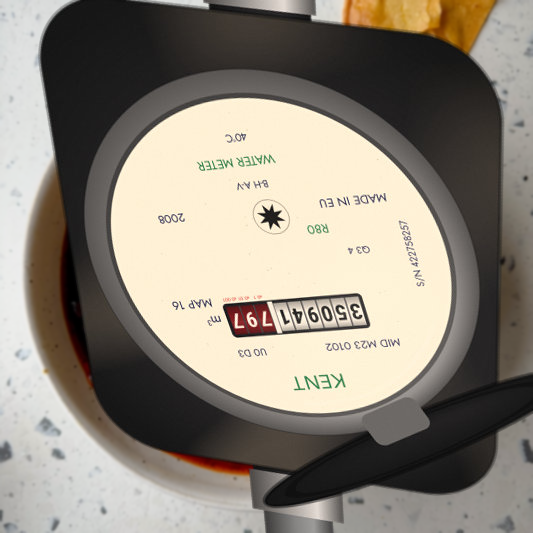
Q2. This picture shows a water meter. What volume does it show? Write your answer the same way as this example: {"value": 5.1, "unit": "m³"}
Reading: {"value": 350941.797, "unit": "m³"}
